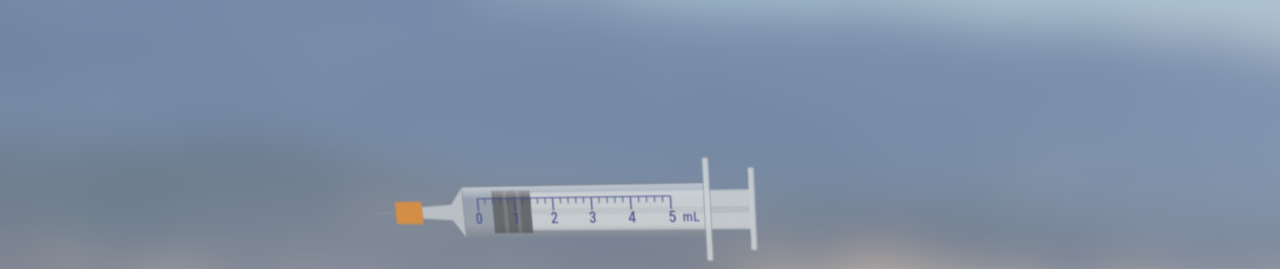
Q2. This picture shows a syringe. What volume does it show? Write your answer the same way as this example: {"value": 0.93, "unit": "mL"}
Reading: {"value": 0.4, "unit": "mL"}
